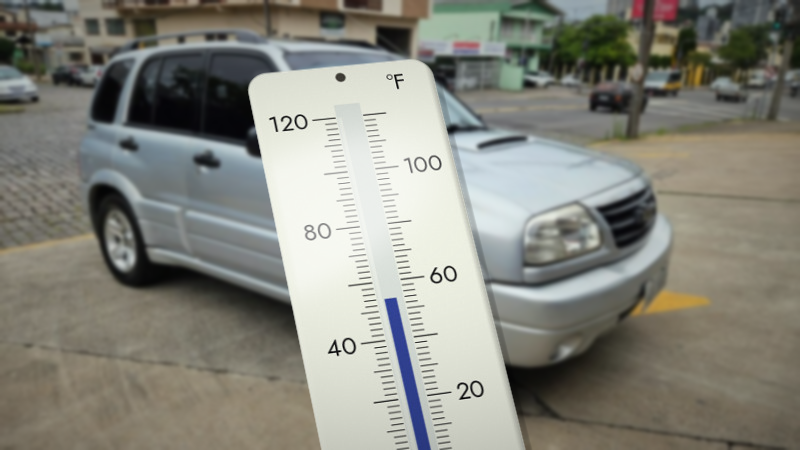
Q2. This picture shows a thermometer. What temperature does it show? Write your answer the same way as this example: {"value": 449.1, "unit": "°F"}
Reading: {"value": 54, "unit": "°F"}
